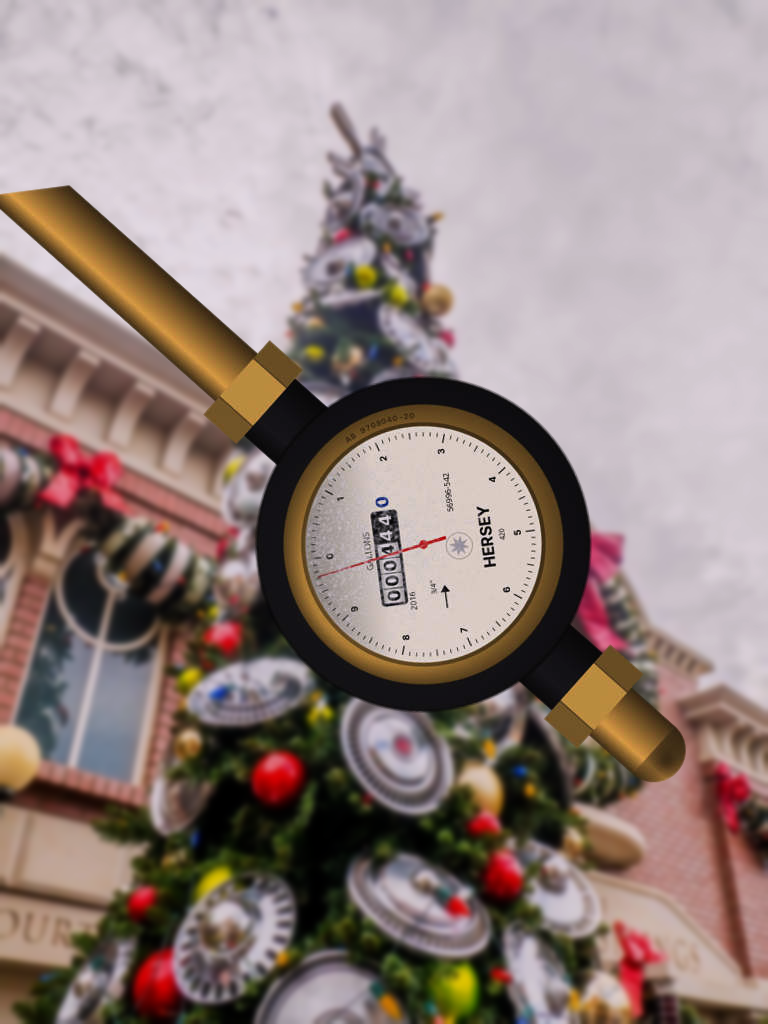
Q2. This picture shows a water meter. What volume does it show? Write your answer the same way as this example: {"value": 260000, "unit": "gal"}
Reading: {"value": 4439.7, "unit": "gal"}
